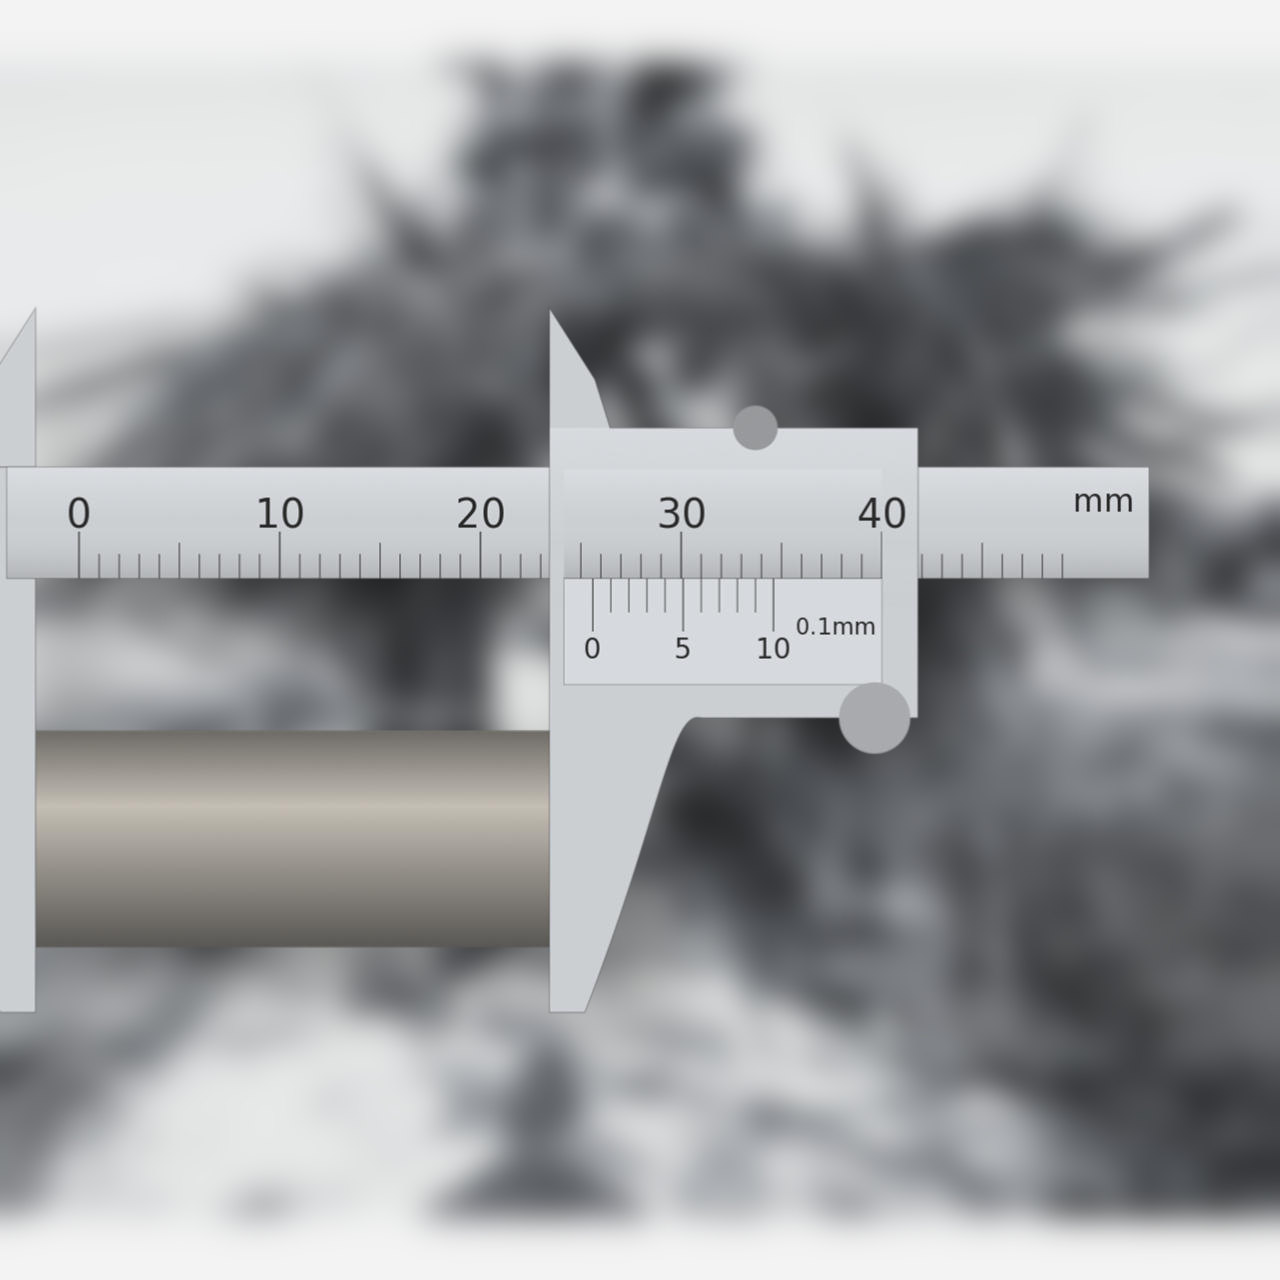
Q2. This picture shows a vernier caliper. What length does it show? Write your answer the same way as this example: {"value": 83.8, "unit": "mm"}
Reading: {"value": 25.6, "unit": "mm"}
